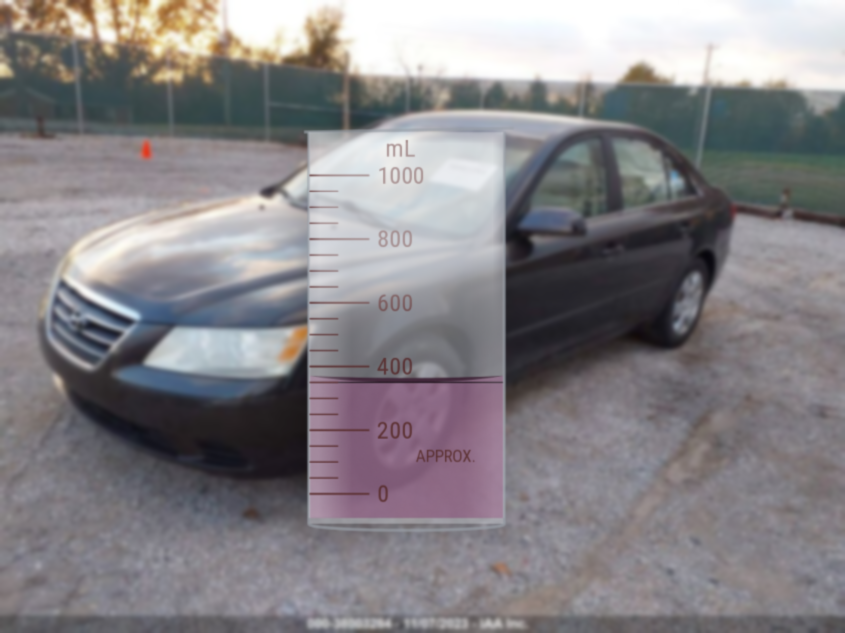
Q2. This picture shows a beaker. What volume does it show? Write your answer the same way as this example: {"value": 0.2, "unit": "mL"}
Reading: {"value": 350, "unit": "mL"}
